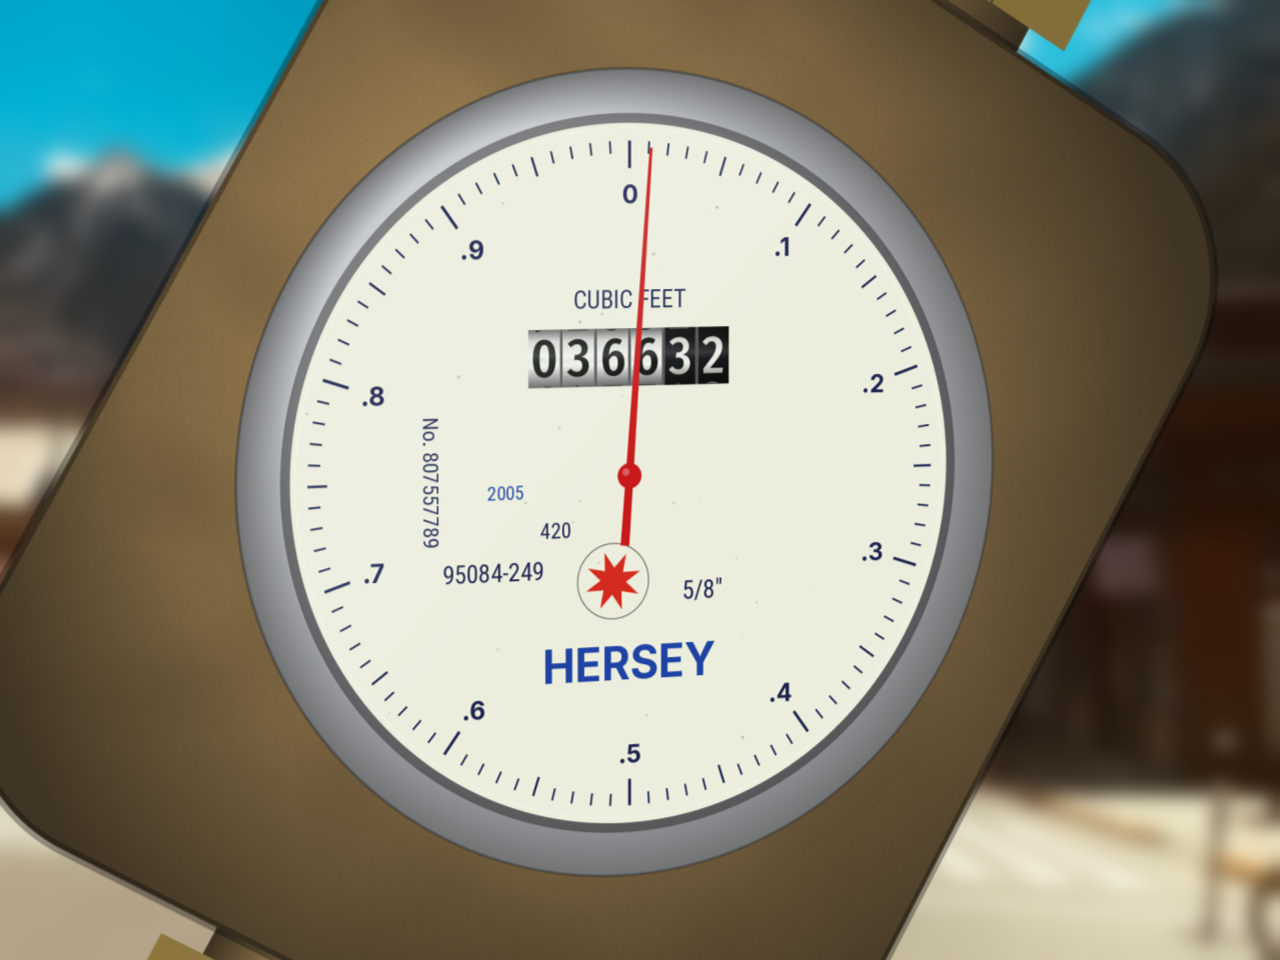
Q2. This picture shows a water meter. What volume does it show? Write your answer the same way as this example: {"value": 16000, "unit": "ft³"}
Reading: {"value": 36632.01, "unit": "ft³"}
